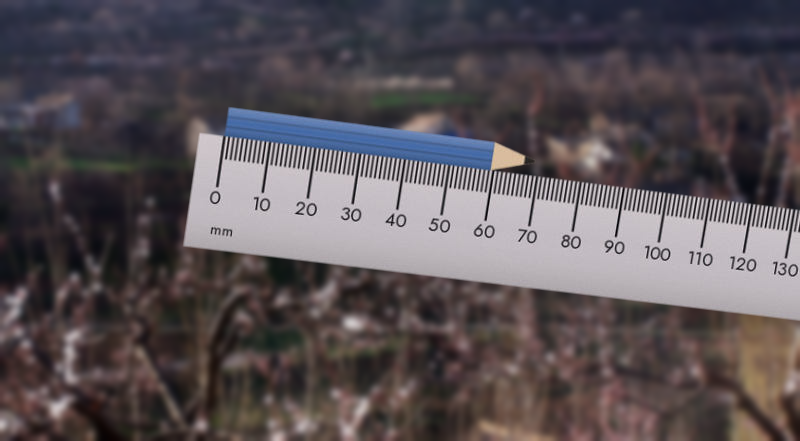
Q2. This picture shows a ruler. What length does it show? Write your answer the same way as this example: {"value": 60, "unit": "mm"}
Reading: {"value": 69, "unit": "mm"}
